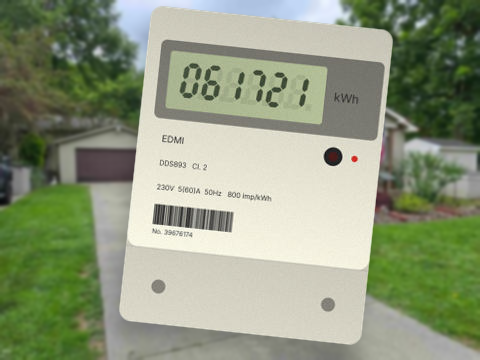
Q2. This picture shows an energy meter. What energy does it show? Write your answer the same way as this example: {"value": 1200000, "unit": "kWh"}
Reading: {"value": 61721, "unit": "kWh"}
